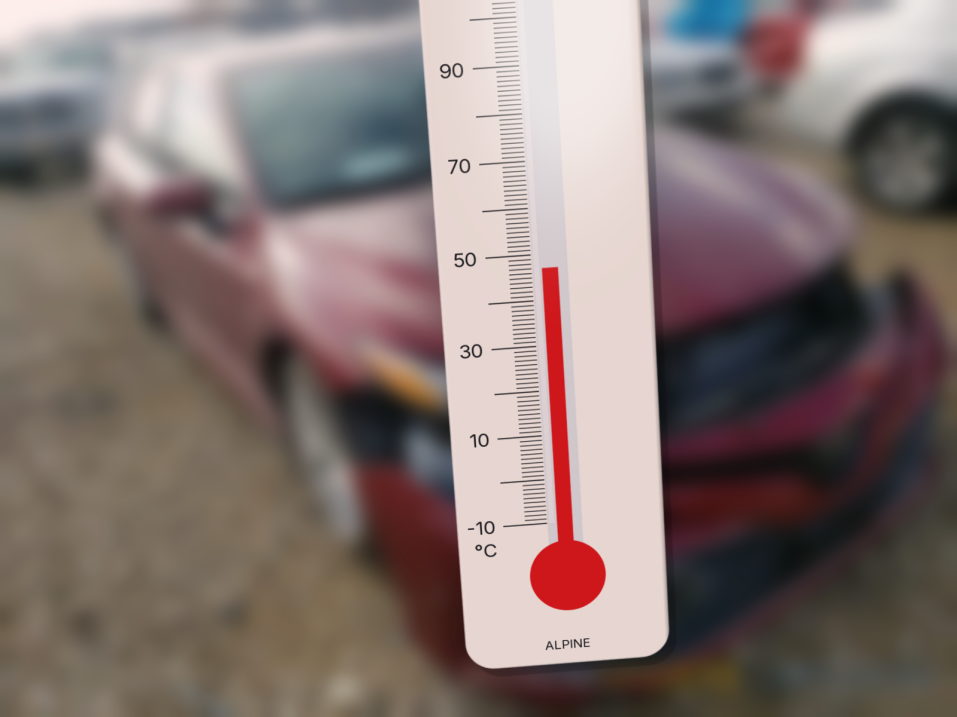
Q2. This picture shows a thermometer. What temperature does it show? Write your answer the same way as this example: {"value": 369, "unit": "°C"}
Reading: {"value": 47, "unit": "°C"}
